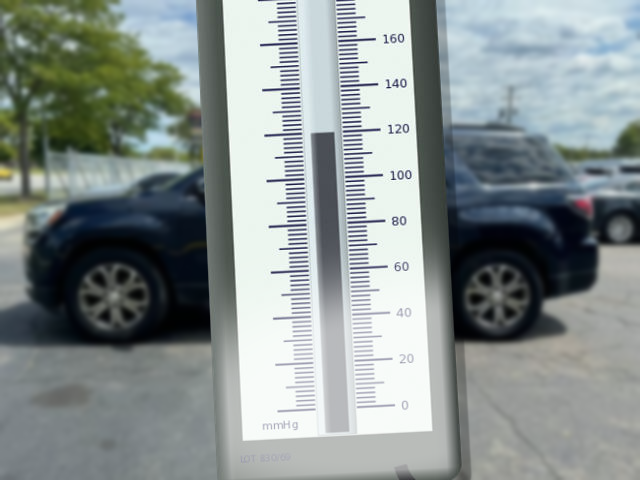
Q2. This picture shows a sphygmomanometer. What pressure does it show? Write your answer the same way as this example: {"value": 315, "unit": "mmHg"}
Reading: {"value": 120, "unit": "mmHg"}
